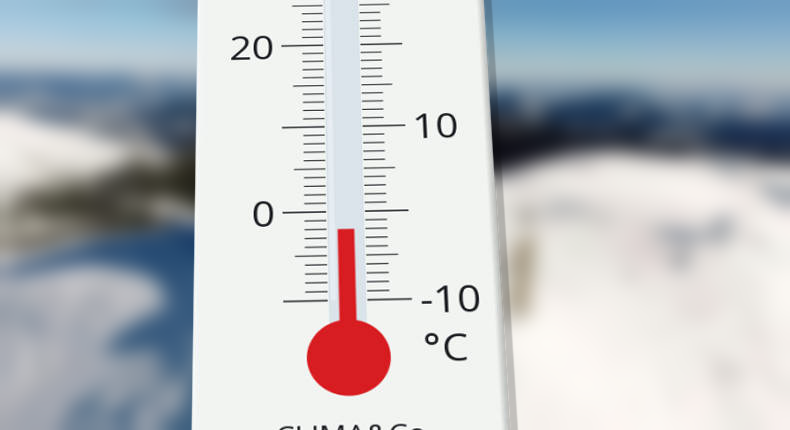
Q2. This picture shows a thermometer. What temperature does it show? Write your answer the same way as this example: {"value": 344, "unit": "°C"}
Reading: {"value": -2, "unit": "°C"}
